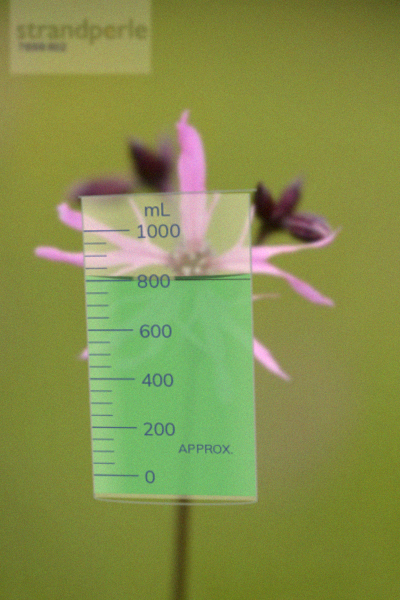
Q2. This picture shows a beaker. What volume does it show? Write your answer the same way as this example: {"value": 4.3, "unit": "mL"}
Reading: {"value": 800, "unit": "mL"}
